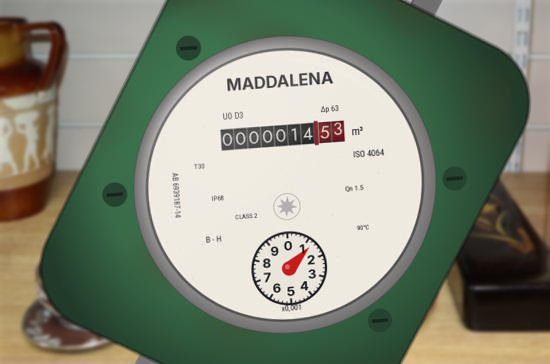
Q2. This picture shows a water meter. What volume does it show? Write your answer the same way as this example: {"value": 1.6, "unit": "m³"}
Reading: {"value": 14.531, "unit": "m³"}
